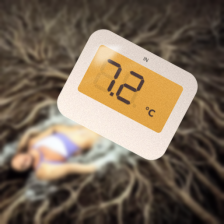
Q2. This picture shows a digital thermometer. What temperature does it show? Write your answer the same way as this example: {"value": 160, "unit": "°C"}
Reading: {"value": 7.2, "unit": "°C"}
